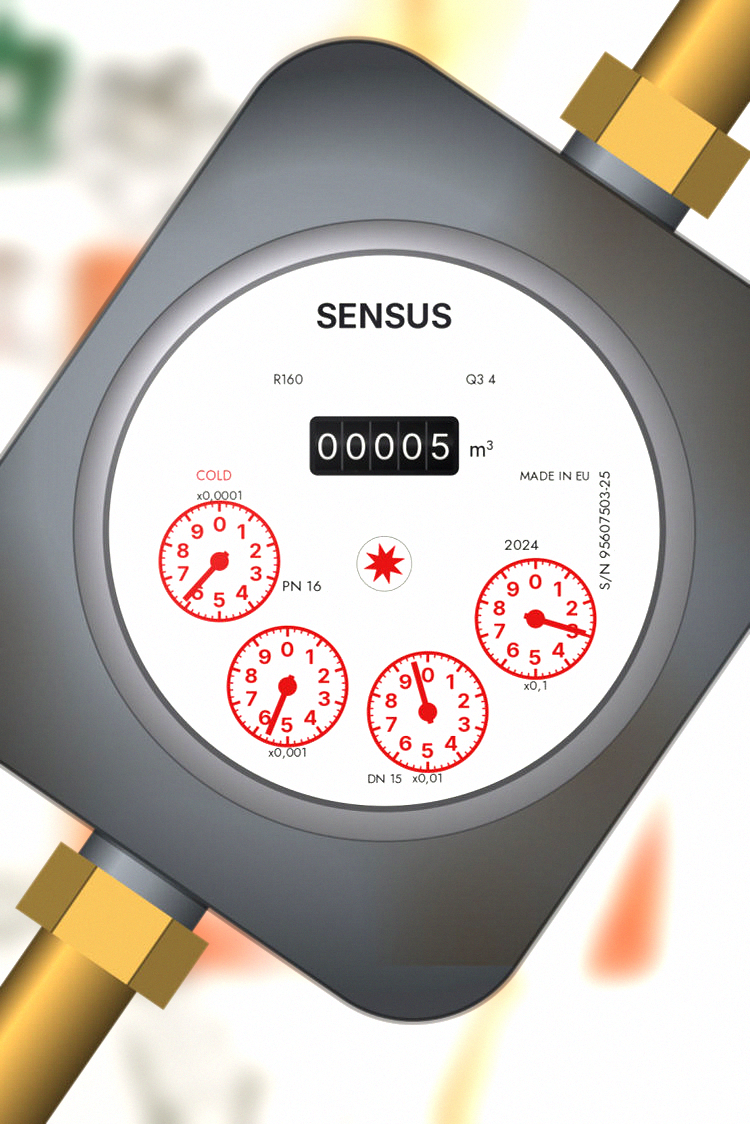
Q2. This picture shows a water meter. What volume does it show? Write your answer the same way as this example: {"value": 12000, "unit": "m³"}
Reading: {"value": 5.2956, "unit": "m³"}
